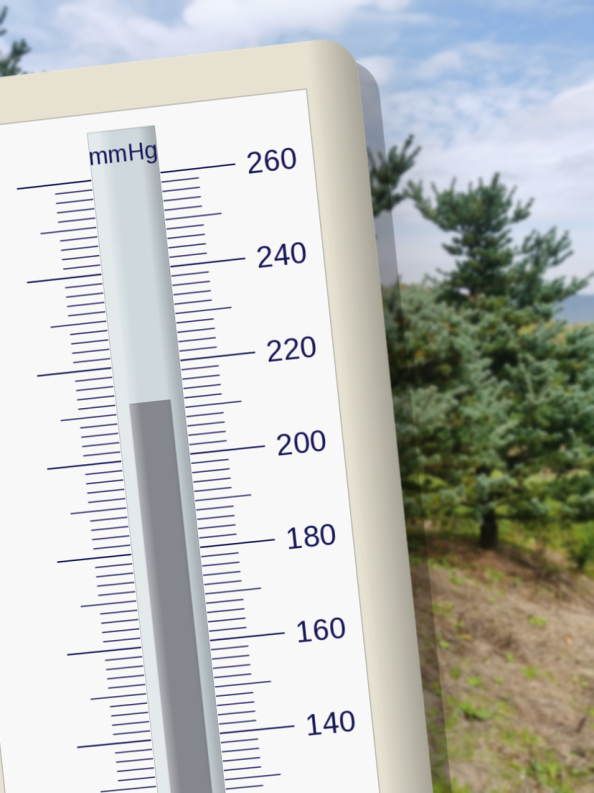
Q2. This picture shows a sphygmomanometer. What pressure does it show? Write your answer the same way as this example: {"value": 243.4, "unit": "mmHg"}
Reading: {"value": 212, "unit": "mmHg"}
